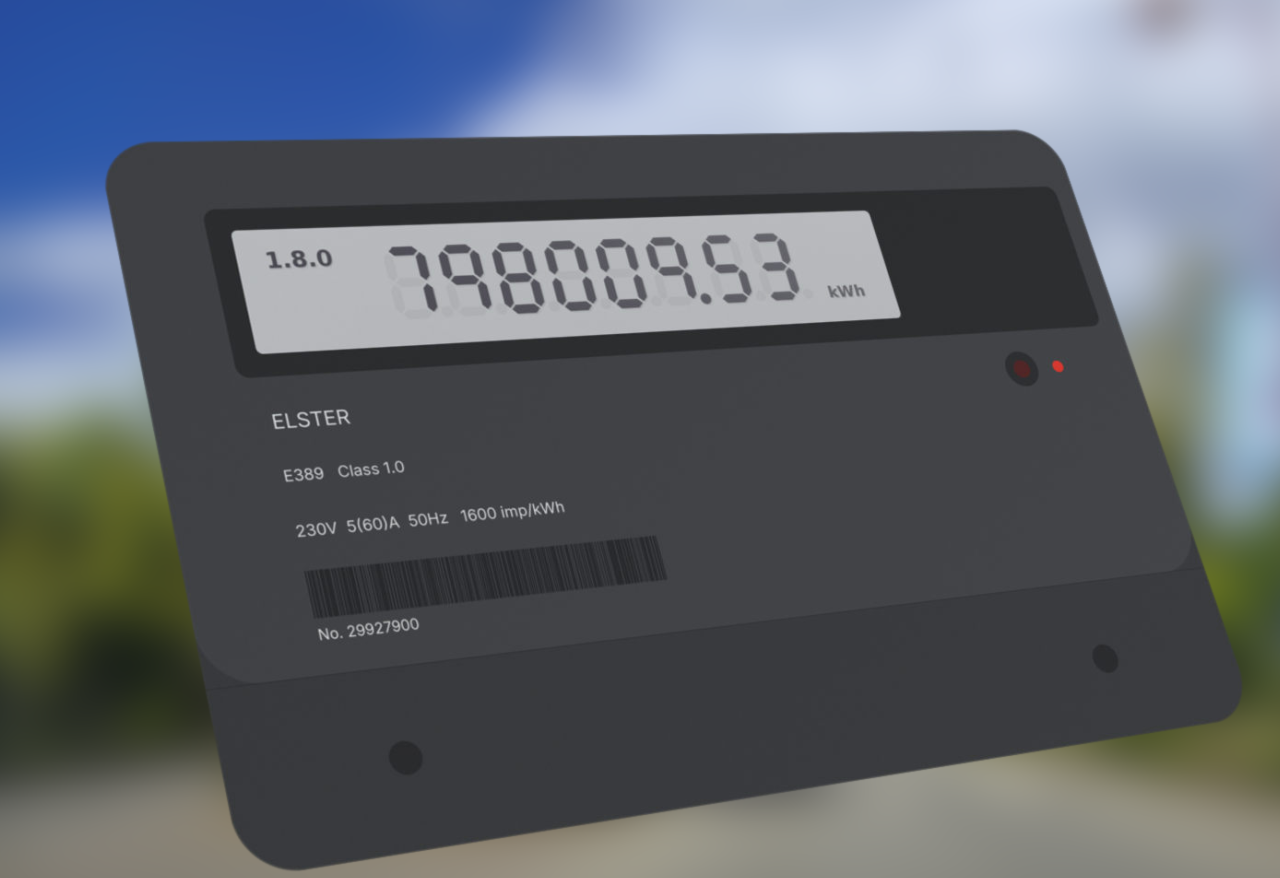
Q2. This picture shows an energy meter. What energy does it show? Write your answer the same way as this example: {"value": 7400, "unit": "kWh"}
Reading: {"value": 798009.53, "unit": "kWh"}
